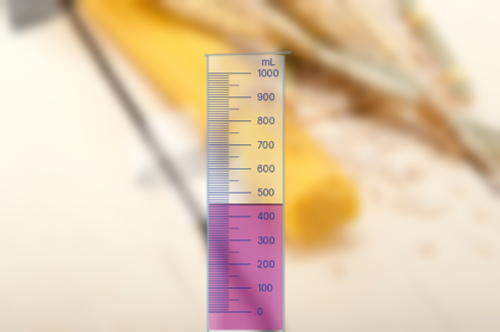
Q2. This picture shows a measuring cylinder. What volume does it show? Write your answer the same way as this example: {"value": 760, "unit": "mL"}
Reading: {"value": 450, "unit": "mL"}
